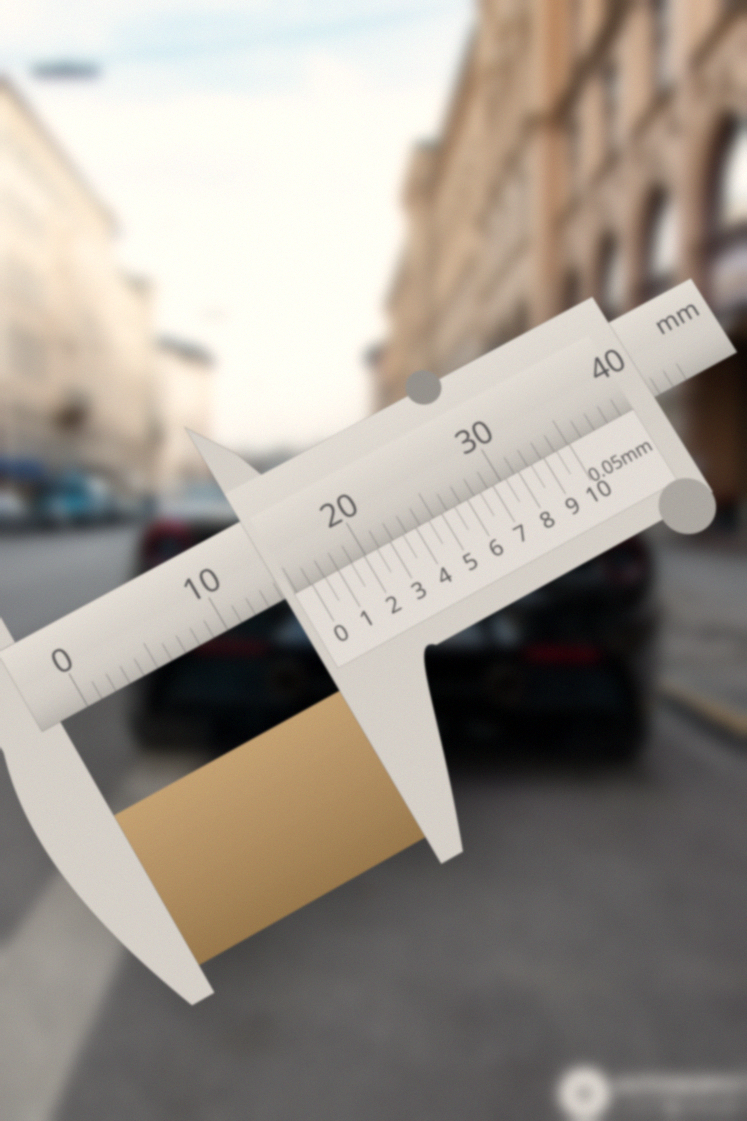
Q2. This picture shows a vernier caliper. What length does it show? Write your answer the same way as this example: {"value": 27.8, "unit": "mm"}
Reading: {"value": 16.1, "unit": "mm"}
